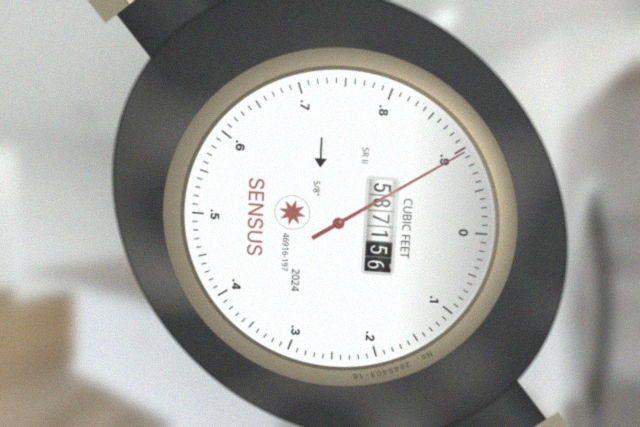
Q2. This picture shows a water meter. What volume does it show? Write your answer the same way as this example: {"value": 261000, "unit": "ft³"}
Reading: {"value": 587155.90, "unit": "ft³"}
